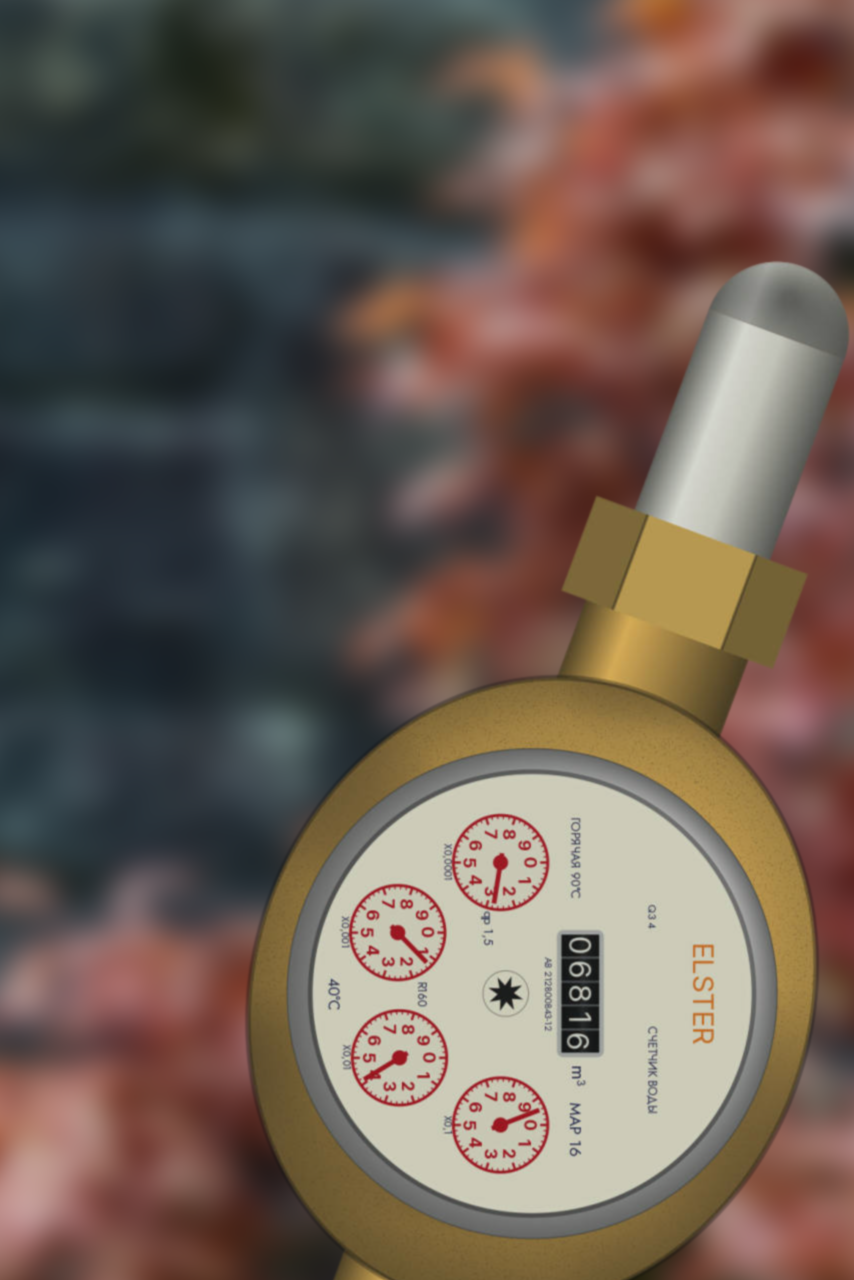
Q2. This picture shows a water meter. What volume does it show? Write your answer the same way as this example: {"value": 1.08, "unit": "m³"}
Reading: {"value": 6815.9412, "unit": "m³"}
